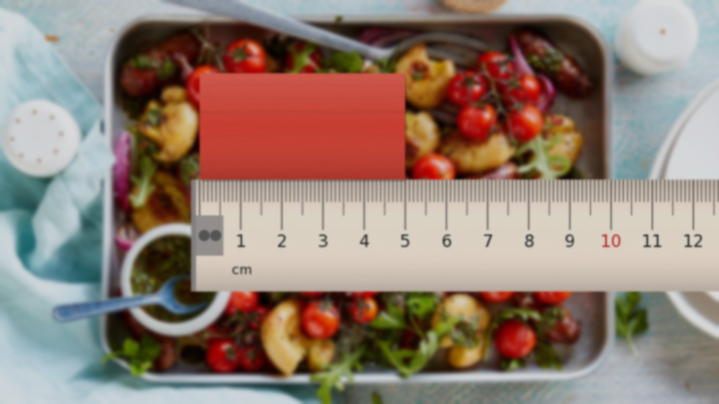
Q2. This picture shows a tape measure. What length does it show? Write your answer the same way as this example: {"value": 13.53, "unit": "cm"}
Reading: {"value": 5, "unit": "cm"}
